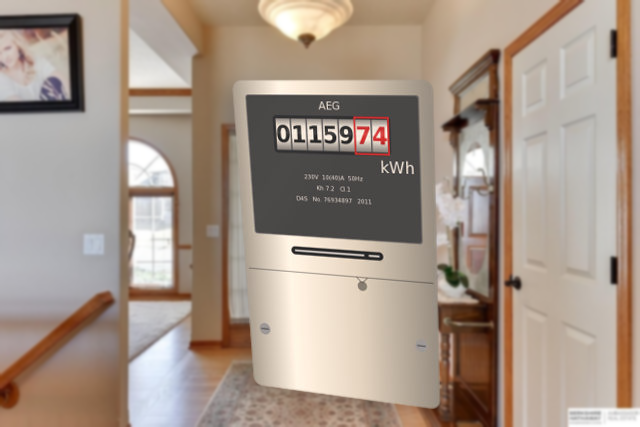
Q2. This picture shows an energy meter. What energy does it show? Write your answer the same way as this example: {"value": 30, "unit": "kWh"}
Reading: {"value": 1159.74, "unit": "kWh"}
